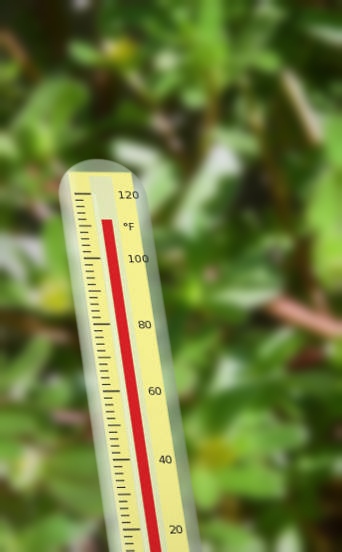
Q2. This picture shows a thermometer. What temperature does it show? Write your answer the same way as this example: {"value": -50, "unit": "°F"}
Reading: {"value": 112, "unit": "°F"}
